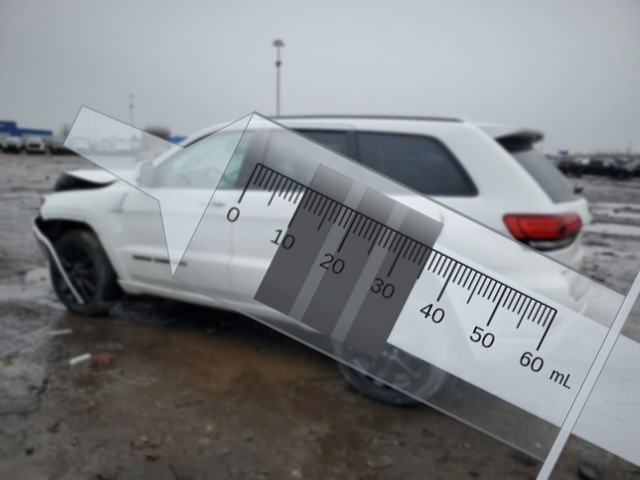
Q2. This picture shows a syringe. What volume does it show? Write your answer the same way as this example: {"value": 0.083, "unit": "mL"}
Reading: {"value": 10, "unit": "mL"}
